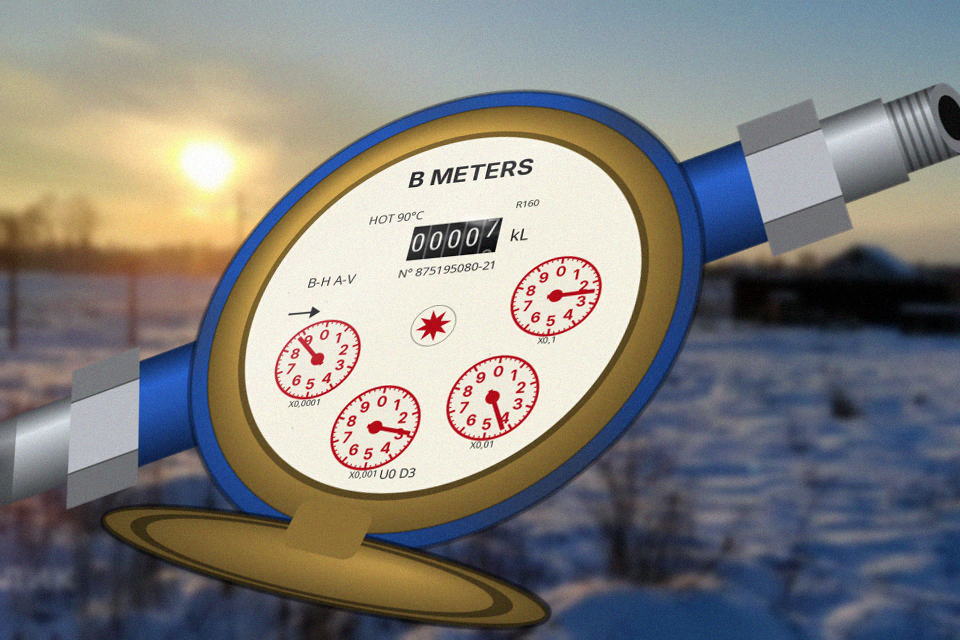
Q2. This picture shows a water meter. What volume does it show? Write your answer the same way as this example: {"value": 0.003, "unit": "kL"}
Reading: {"value": 7.2428, "unit": "kL"}
